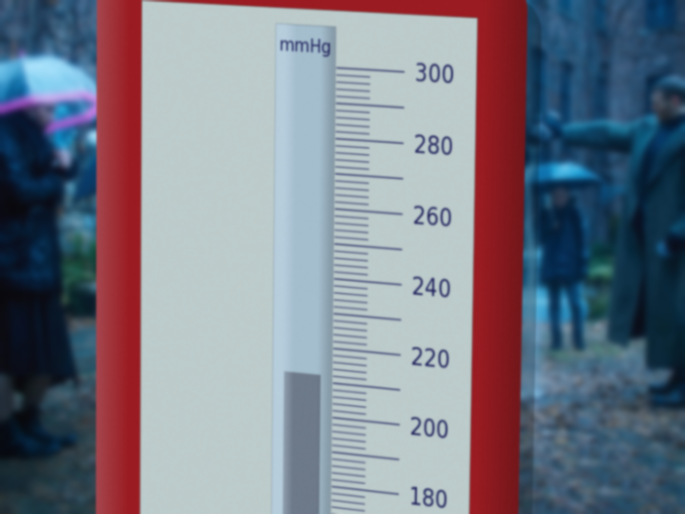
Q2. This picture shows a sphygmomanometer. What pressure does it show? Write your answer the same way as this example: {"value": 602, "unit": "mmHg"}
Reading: {"value": 212, "unit": "mmHg"}
